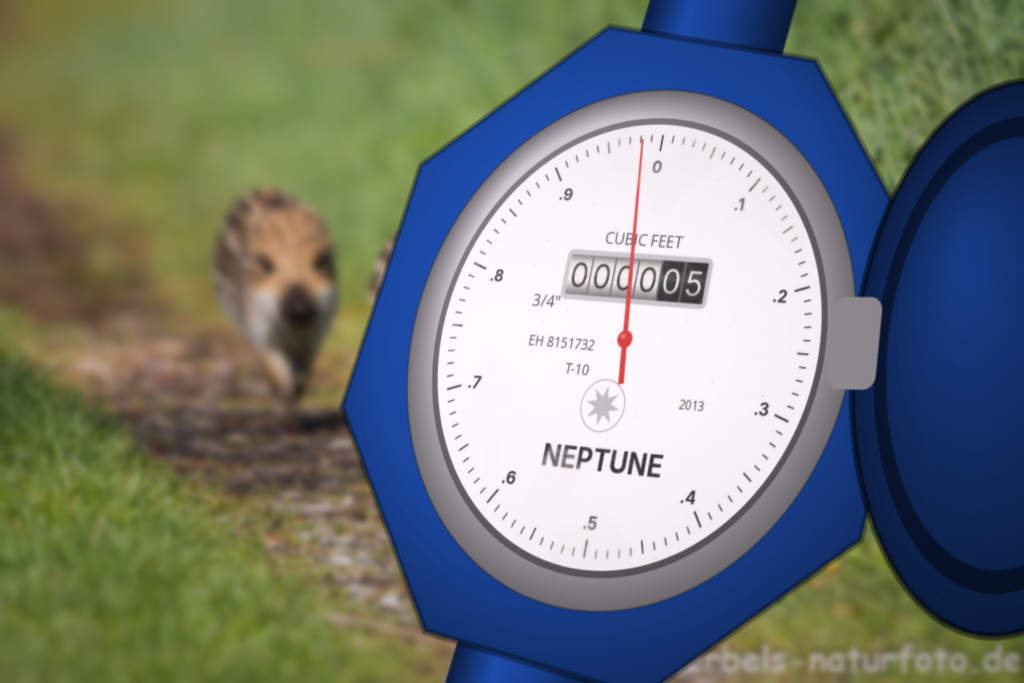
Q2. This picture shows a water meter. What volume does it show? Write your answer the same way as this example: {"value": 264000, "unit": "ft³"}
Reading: {"value": 4.98, "unit": "ft³"}
